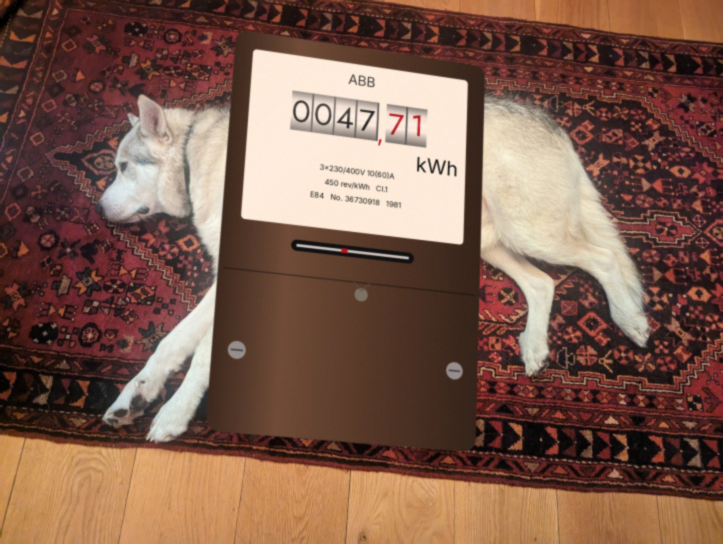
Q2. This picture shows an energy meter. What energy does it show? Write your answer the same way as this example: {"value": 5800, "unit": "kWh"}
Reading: {"value": 47.71, "unit": "kWh"}
